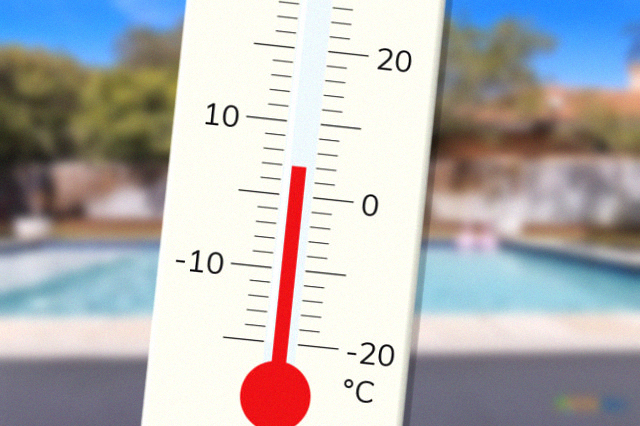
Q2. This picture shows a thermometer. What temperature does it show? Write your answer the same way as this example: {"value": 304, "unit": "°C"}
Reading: {"value": 4, "unit": "°C"}
